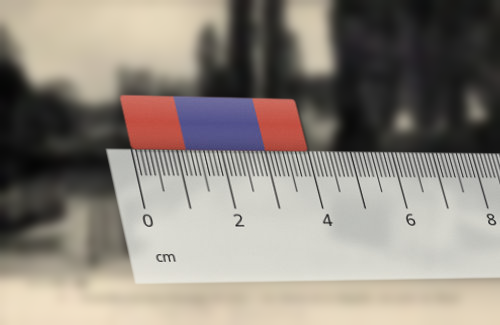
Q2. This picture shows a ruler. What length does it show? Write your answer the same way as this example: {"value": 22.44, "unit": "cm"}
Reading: {"value": 4, "unit": "cm"}
